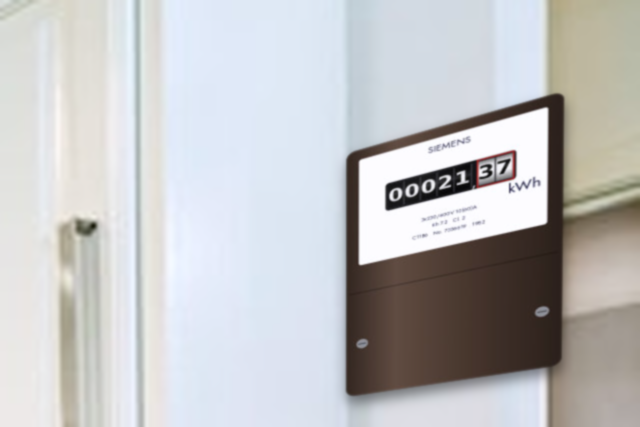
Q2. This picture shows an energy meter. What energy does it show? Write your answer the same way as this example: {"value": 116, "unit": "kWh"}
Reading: {"value": 21.37, "unit": "kWh"}
